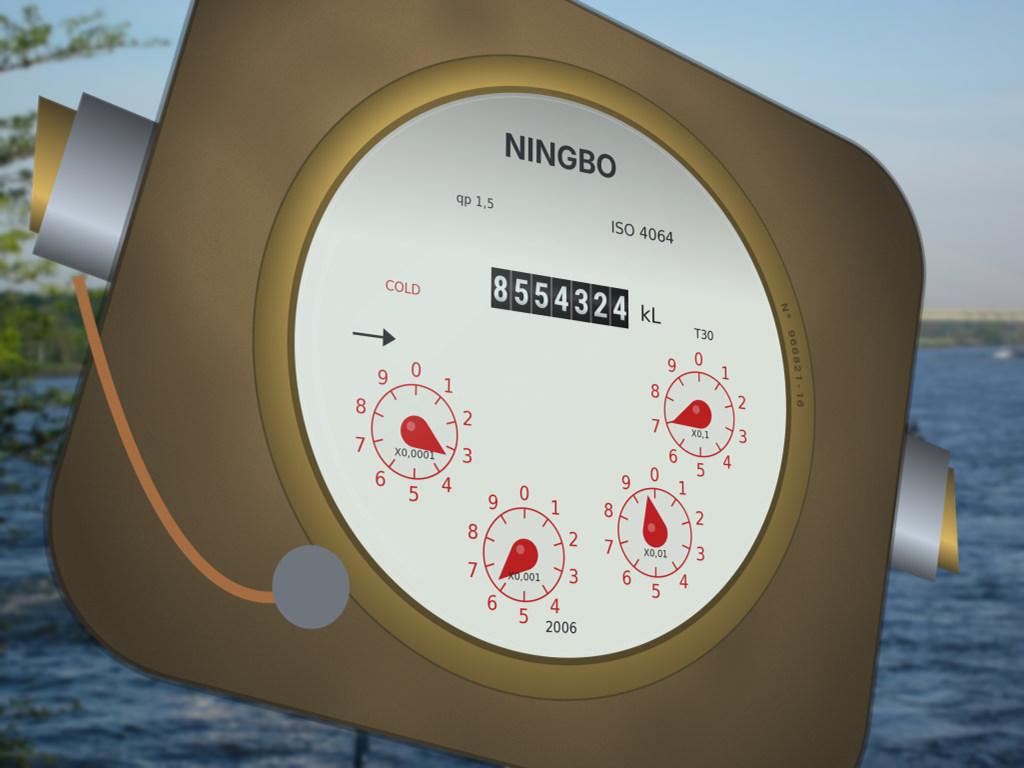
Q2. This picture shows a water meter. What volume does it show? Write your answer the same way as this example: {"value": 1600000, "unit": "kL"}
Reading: {"value": 8554324.6963, "unit": "kL"}
